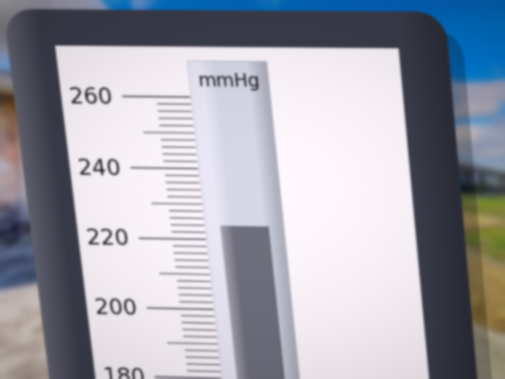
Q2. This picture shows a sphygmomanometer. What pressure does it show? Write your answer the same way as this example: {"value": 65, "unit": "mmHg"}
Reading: {"value": 224, "unit": "mmHg"}
